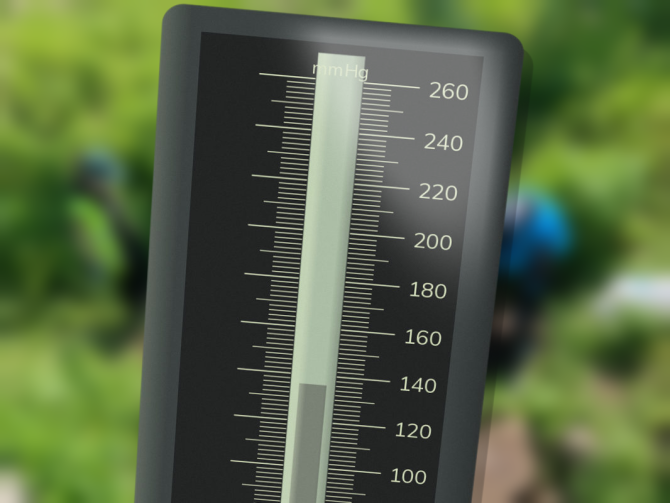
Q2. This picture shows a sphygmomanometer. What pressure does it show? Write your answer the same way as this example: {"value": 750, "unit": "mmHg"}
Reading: {"value": 136, "unit": "mmHg"}
